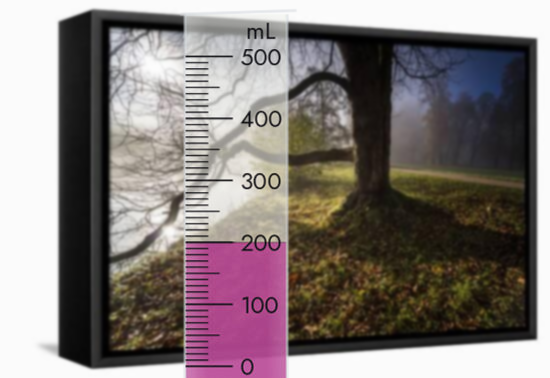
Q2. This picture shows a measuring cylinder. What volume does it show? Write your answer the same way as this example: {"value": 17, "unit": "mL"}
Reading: {"value": 200, "unit": "mL"}
